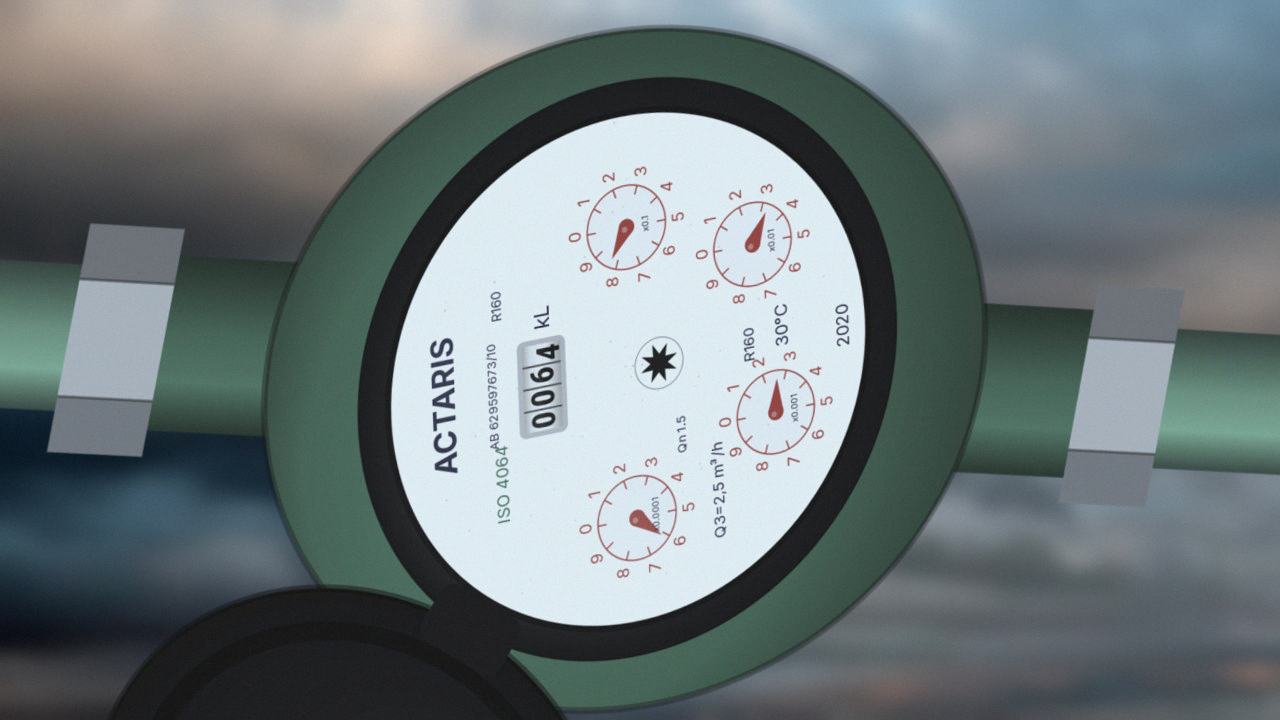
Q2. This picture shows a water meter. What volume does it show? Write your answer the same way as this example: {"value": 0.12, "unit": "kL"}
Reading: {"value": 63.8326, "unit": "kL"}
